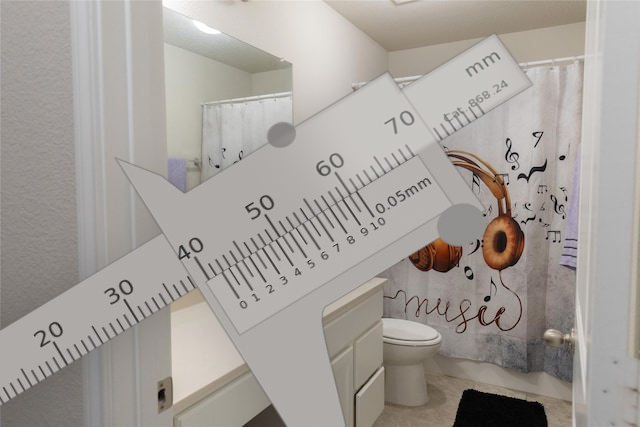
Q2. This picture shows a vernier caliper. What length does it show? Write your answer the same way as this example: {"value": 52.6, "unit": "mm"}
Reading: {"value": 41.8, "unit": "mm"}
